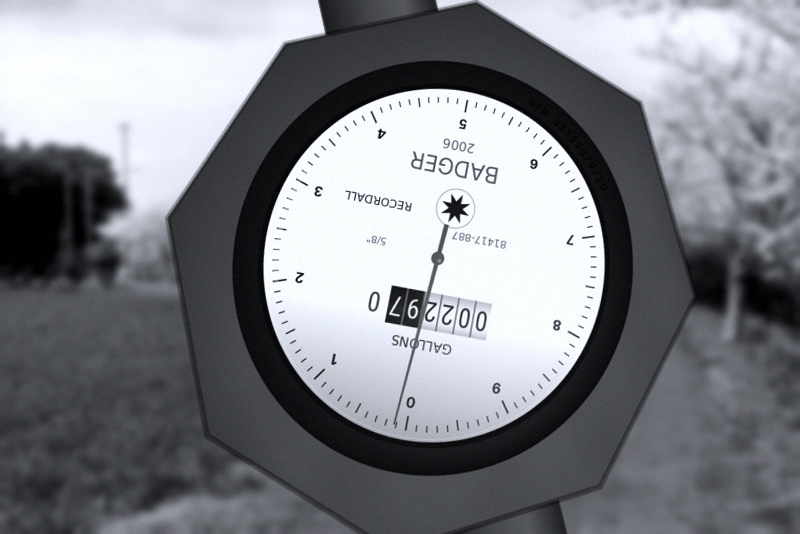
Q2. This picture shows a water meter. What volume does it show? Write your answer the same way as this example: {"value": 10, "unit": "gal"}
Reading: {"value": 22970.1, "unit": "gal"}
